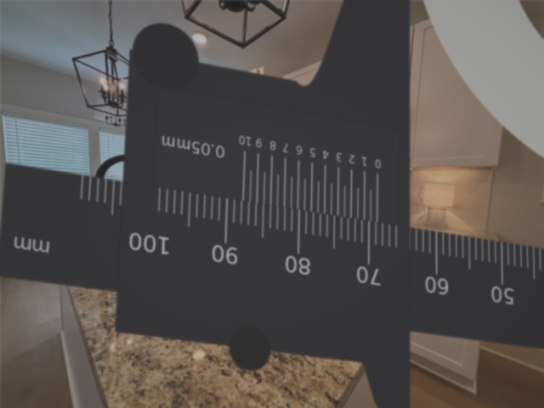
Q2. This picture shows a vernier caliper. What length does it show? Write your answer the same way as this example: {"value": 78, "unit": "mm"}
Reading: {"value": 68.8, "unit": "mm"}
